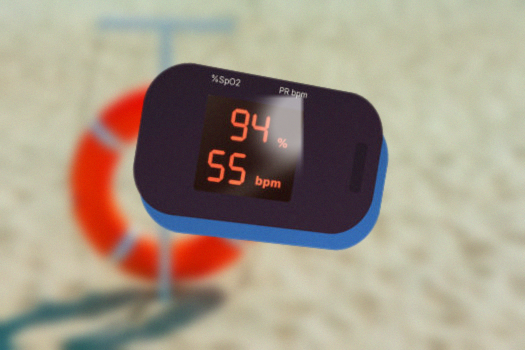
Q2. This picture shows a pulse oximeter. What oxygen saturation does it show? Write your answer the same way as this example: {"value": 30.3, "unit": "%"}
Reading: {"value": 94, "unit": "%"}
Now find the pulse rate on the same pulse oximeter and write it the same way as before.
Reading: {"value": 55, "unit": "bpm"}
